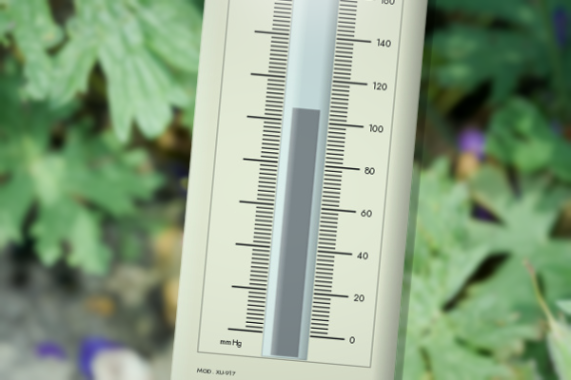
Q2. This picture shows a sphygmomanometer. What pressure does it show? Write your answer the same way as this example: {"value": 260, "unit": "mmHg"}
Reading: {"value": 106, "unit": "mmHg"}
